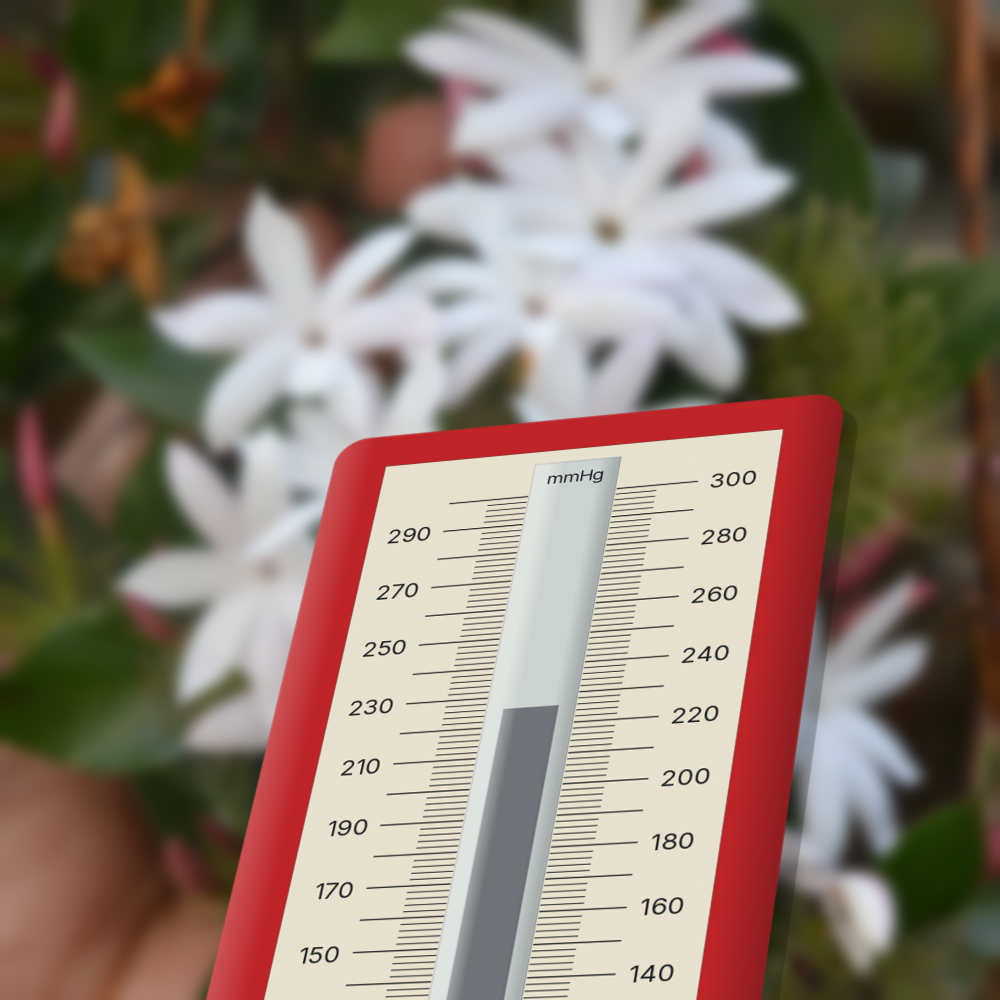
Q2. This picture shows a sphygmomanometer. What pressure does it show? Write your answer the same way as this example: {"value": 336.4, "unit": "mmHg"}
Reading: {"value": 226, "unit": "mmHg"}
